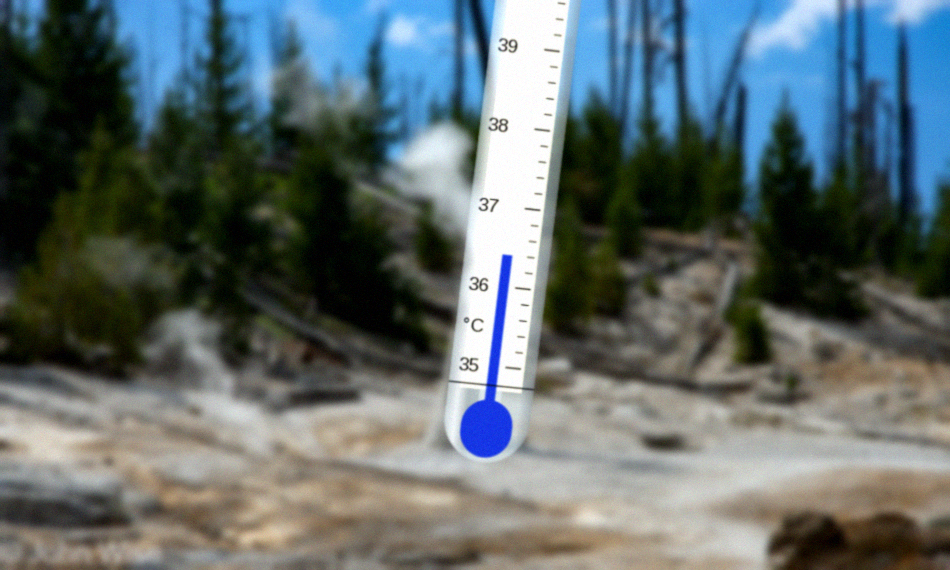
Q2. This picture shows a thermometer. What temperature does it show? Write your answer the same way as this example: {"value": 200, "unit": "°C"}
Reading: {"value": 36.4, "unit": "°C"}
